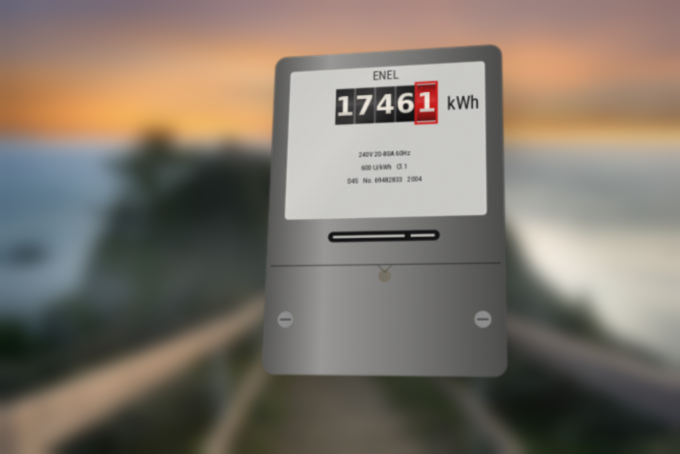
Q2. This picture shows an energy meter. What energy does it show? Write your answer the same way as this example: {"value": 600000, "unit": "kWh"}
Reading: {"value": 1746.1, "unit": "kWh"}
